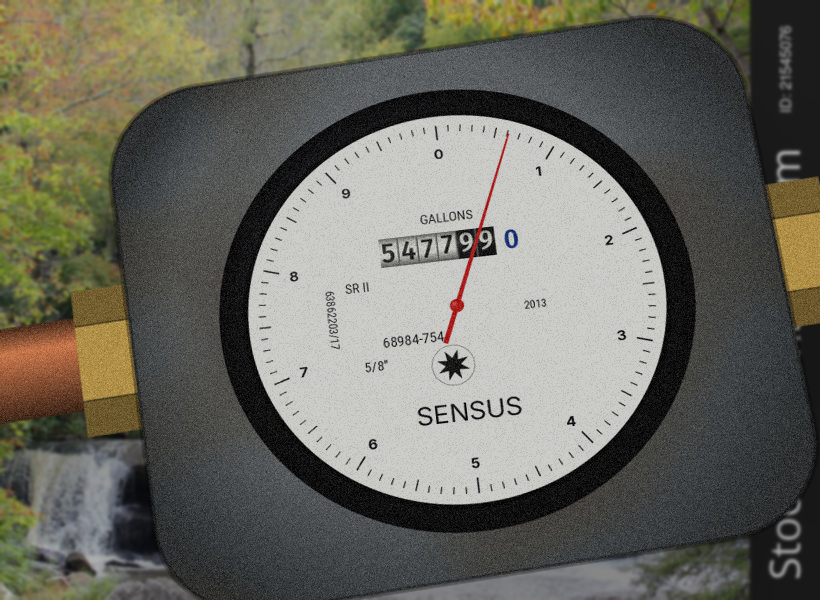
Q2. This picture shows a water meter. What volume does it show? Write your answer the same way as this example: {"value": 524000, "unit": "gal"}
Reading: {"value": 5477990.6, "unit": "gal"}
